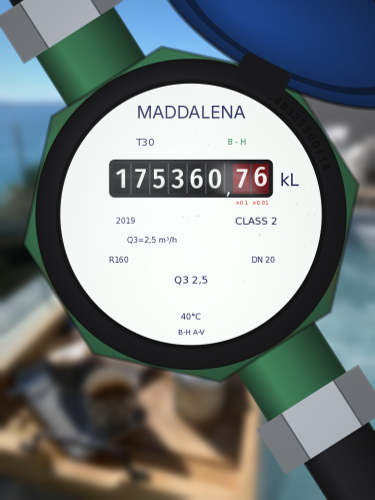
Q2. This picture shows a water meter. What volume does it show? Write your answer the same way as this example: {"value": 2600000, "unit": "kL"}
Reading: {"value": 175360.76, "unit": "kL"}
